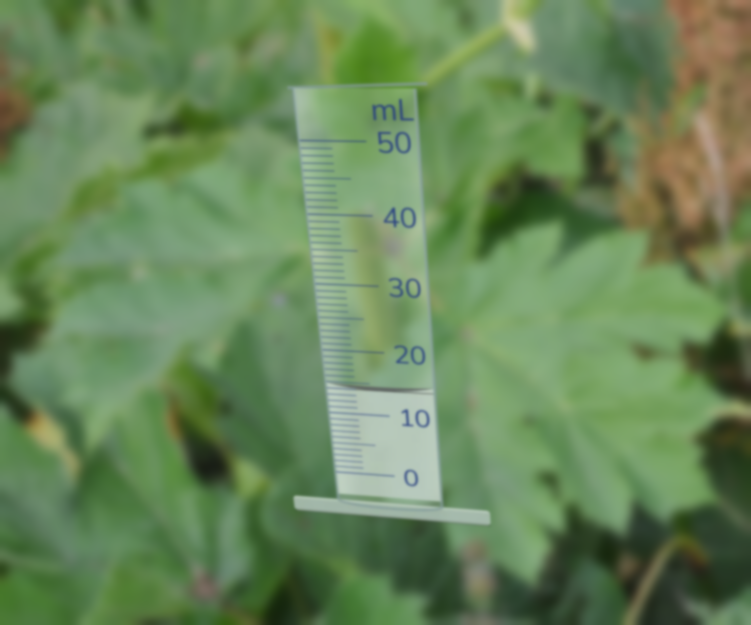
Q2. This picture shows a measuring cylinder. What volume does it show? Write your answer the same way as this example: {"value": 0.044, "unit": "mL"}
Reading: {"value": 14, "unit": "mL"}
